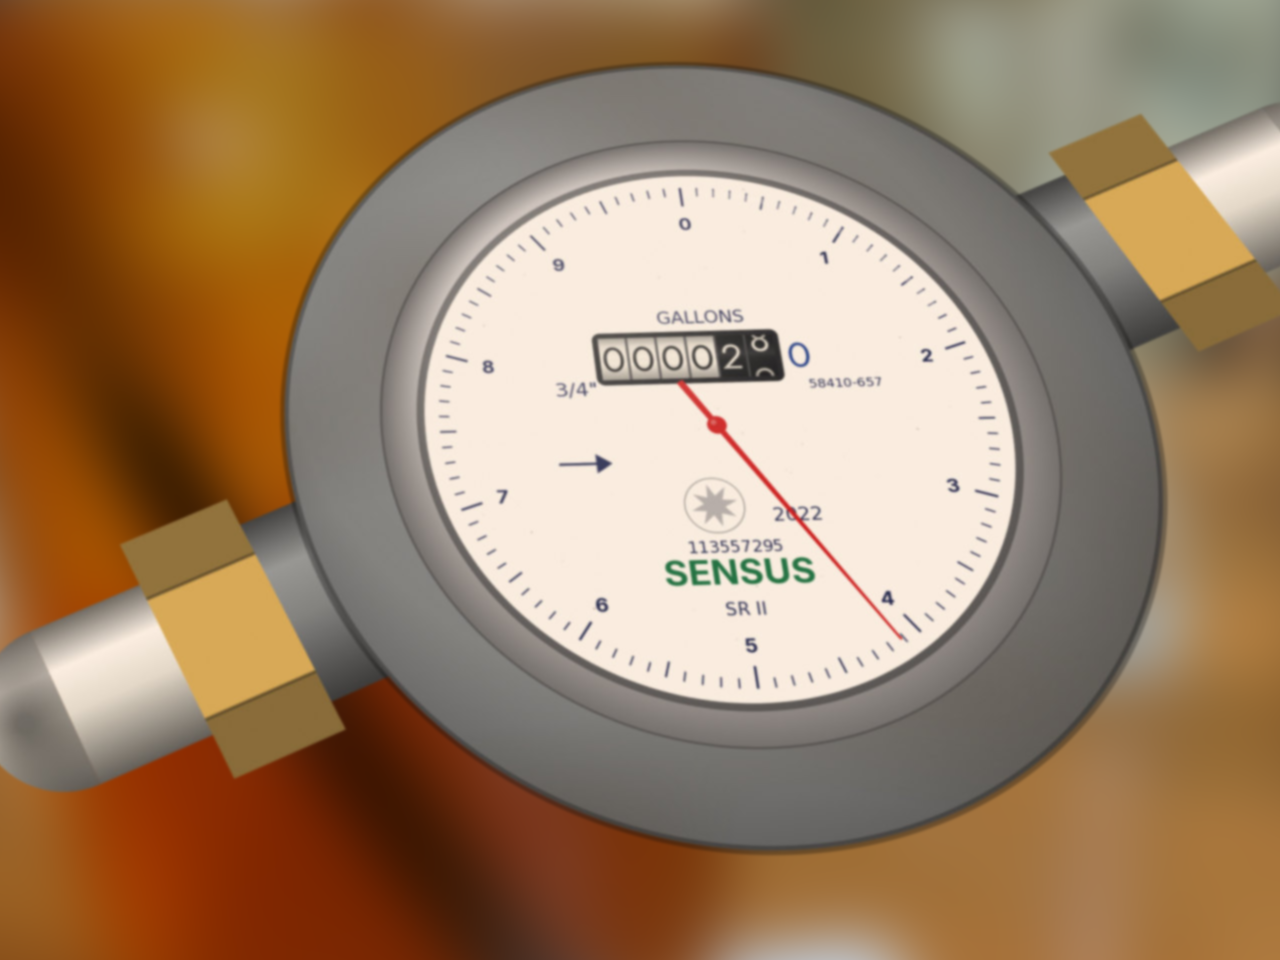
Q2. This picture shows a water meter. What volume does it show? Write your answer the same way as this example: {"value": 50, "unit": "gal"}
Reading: {"value": 284.1, "unit": "gal"}
